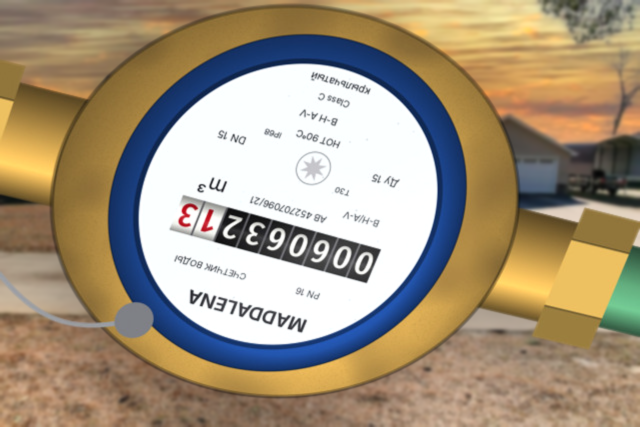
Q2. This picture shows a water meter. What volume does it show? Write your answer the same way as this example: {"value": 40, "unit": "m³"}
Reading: {"value": 60632.13, "unit": "m³"}
